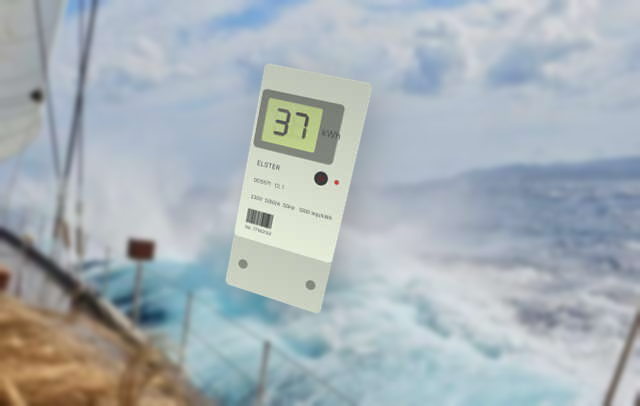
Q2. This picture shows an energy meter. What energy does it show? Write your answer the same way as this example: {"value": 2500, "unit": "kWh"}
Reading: {"value": 37, "unit": "kWh"}
